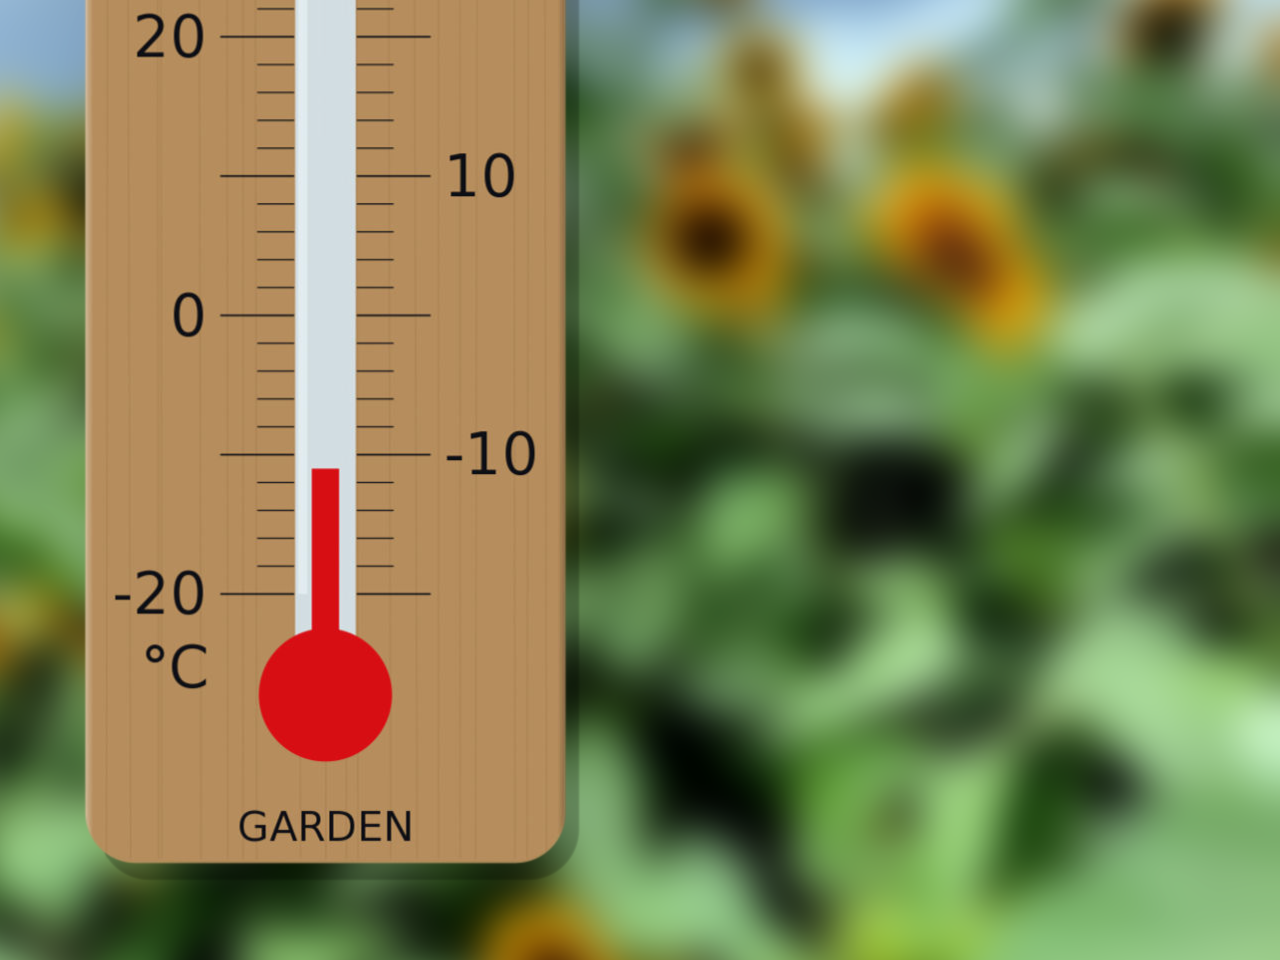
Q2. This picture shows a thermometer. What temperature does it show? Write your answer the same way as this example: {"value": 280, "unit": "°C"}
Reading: {"value": -11, "unit": "°C"}
